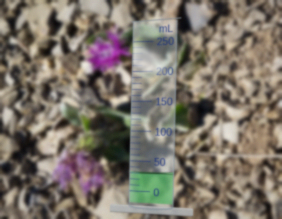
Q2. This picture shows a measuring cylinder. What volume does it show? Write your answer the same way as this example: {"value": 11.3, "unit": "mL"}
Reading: {"value": 30, "unit": "mL"}
